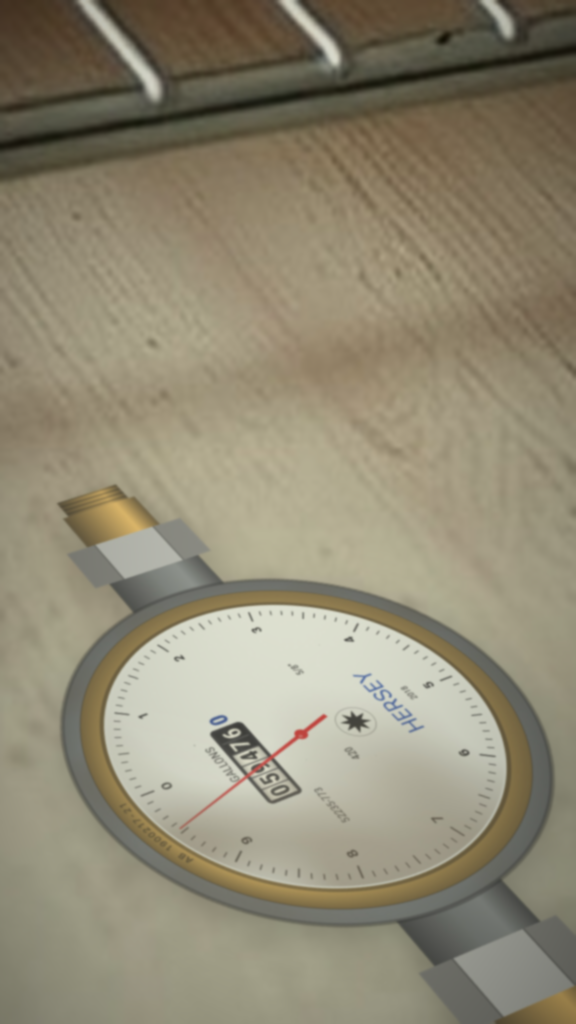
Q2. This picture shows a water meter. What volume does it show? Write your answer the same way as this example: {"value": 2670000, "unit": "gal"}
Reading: {"value": 594759.5, "unit": "gal"}
